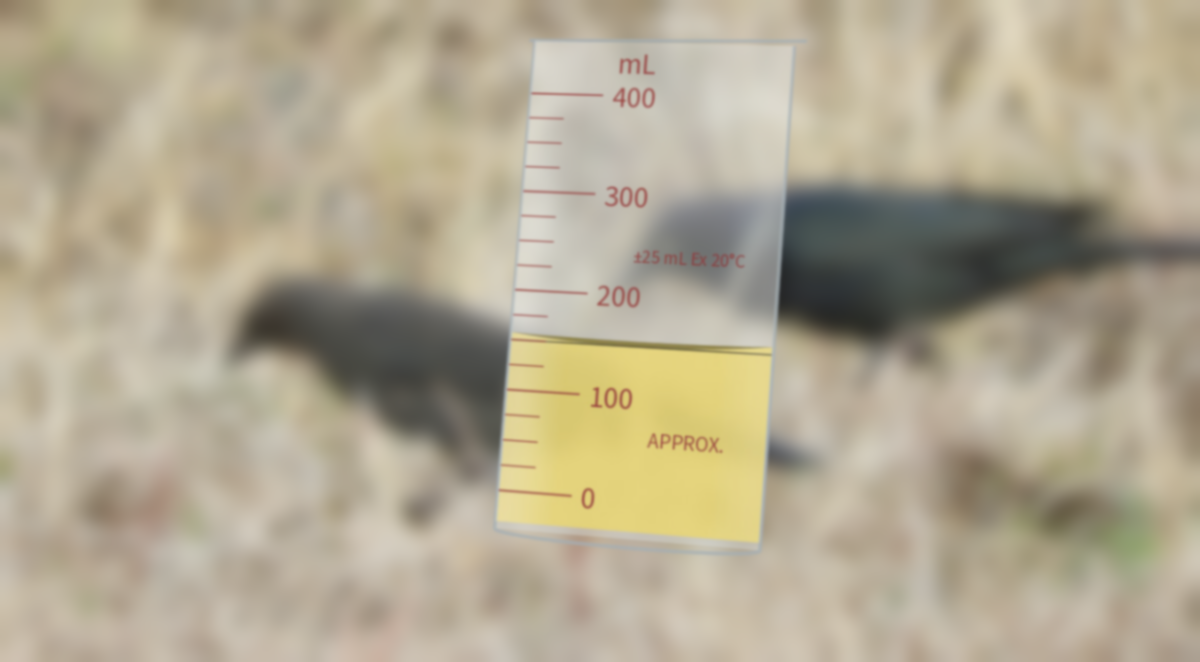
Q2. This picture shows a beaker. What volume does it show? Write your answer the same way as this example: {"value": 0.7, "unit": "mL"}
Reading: {"value": 150, "unit": "mL"}
